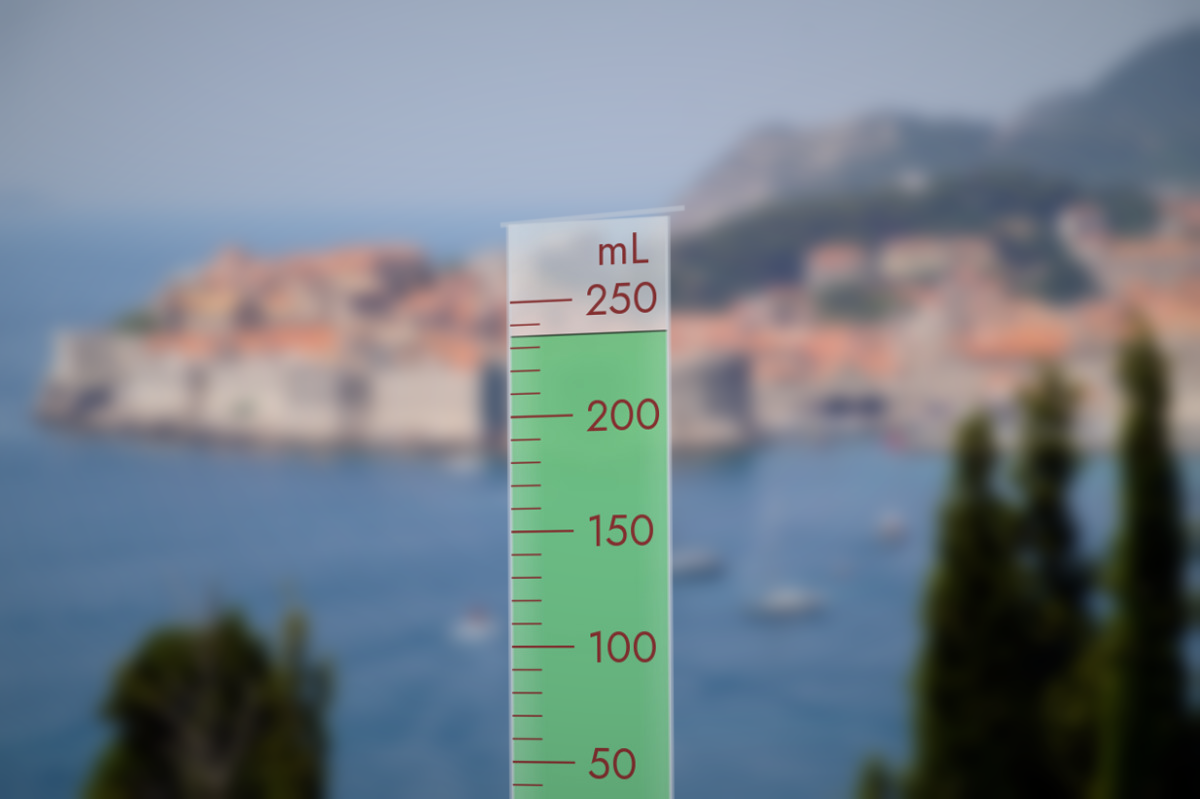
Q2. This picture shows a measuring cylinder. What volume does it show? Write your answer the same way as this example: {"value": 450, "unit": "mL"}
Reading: {"value": 235, "unit": "mL"}
